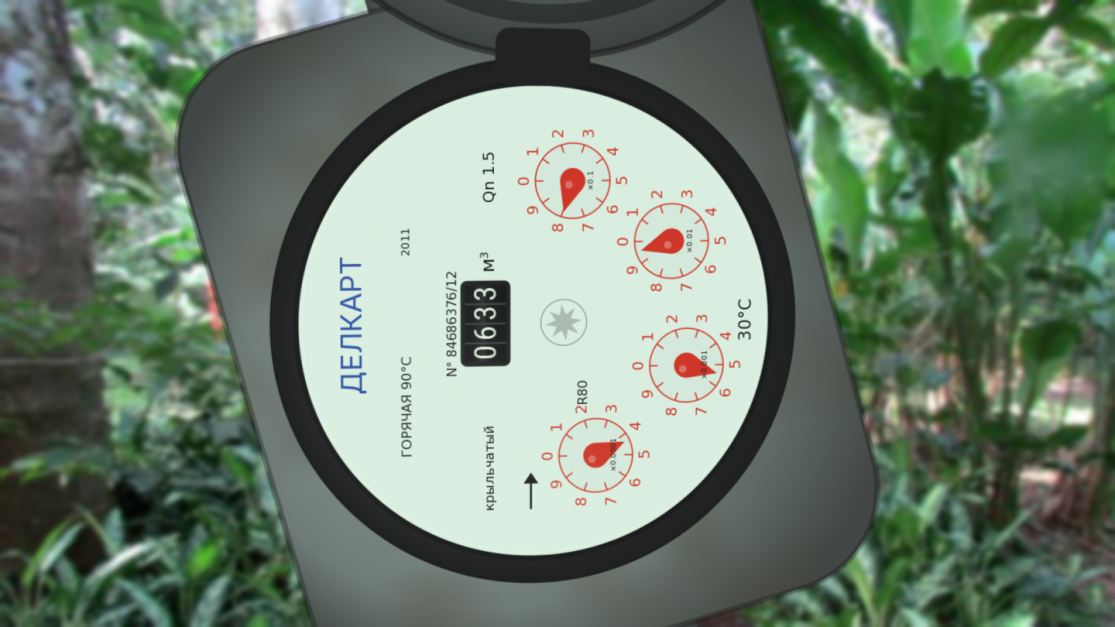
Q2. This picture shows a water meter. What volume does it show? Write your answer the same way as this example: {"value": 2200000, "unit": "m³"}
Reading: {"value": 633.7954, "unit": "m³"}
